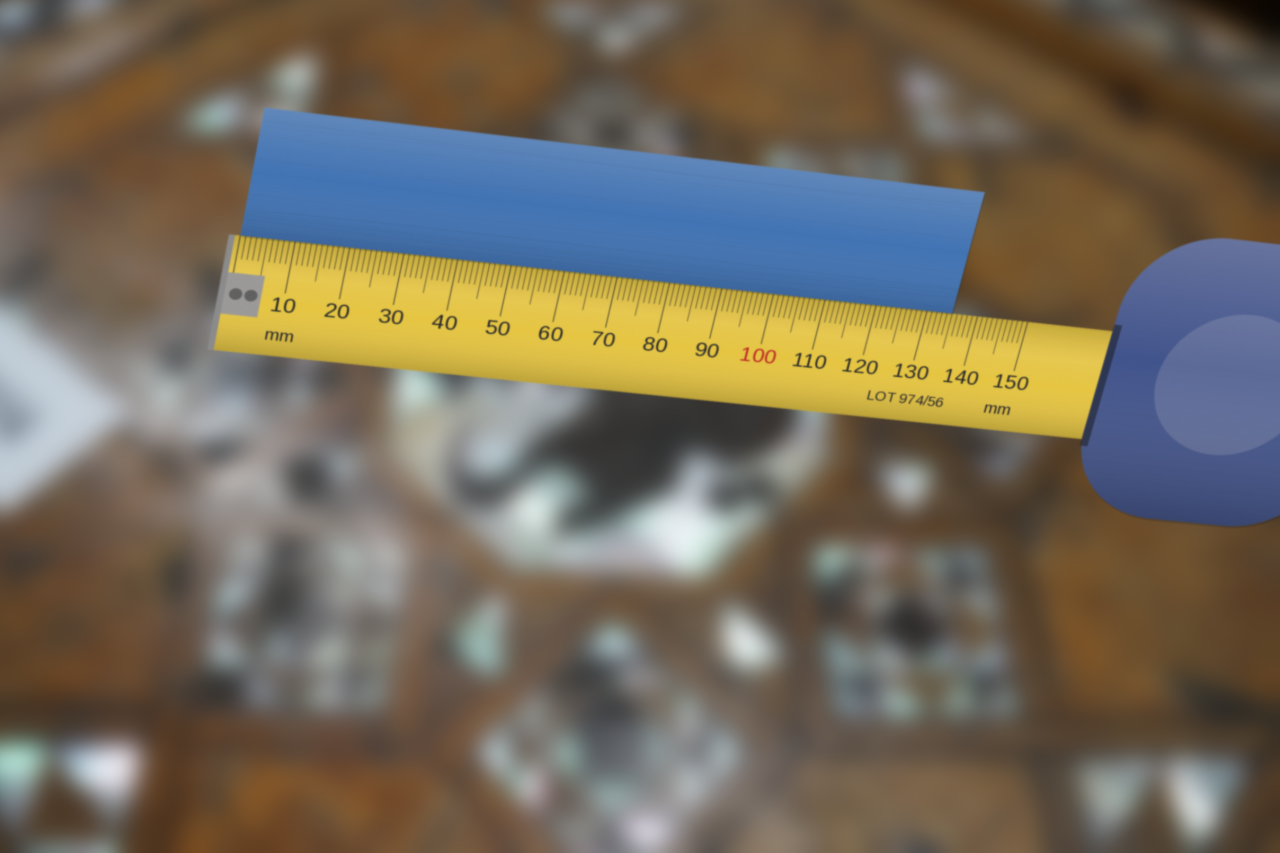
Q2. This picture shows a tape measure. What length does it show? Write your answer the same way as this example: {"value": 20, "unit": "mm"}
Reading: {"value": 135, "unit": "mm"}
